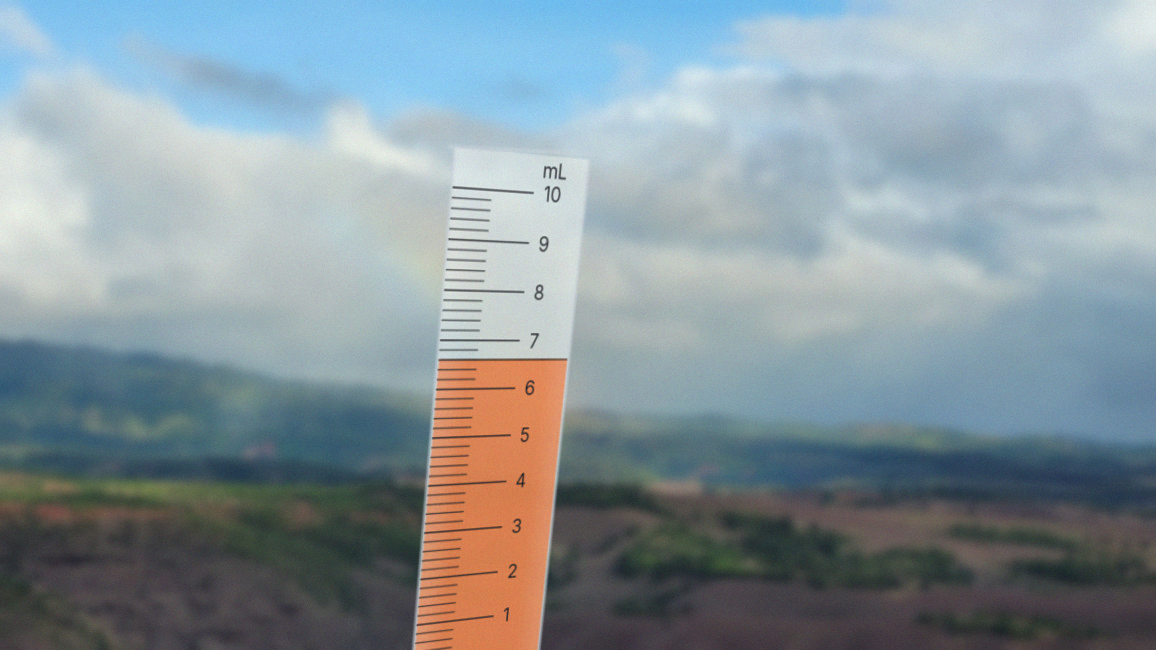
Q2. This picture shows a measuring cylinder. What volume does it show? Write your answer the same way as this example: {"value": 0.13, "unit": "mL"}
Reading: {"value": 6.6, "unit": "mL"}
